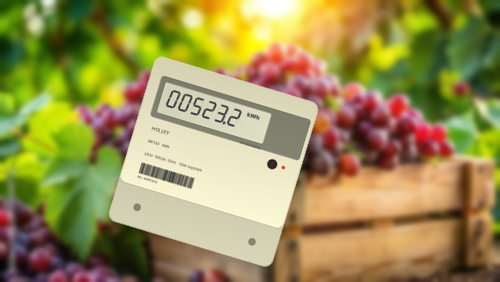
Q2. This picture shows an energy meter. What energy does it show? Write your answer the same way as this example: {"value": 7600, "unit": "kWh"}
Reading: {"value": 523.2, "unit": "kWh"}
